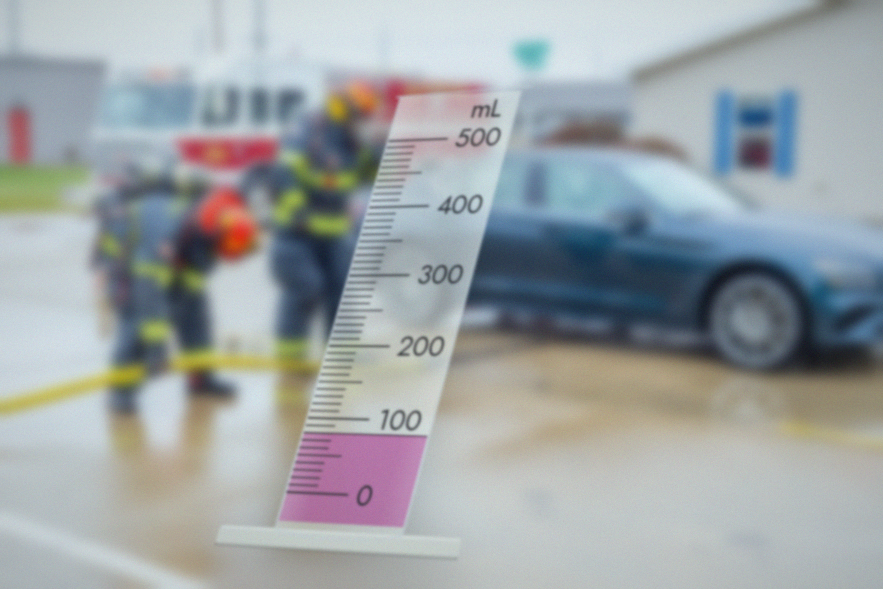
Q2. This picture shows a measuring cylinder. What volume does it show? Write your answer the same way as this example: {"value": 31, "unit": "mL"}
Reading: {"value": 80, "unit": "mL"}
